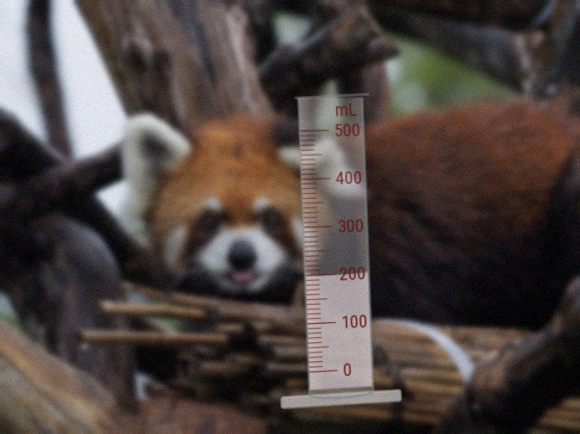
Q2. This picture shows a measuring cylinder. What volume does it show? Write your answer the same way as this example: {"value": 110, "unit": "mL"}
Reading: {"value": 200, "unit": "mL"}
